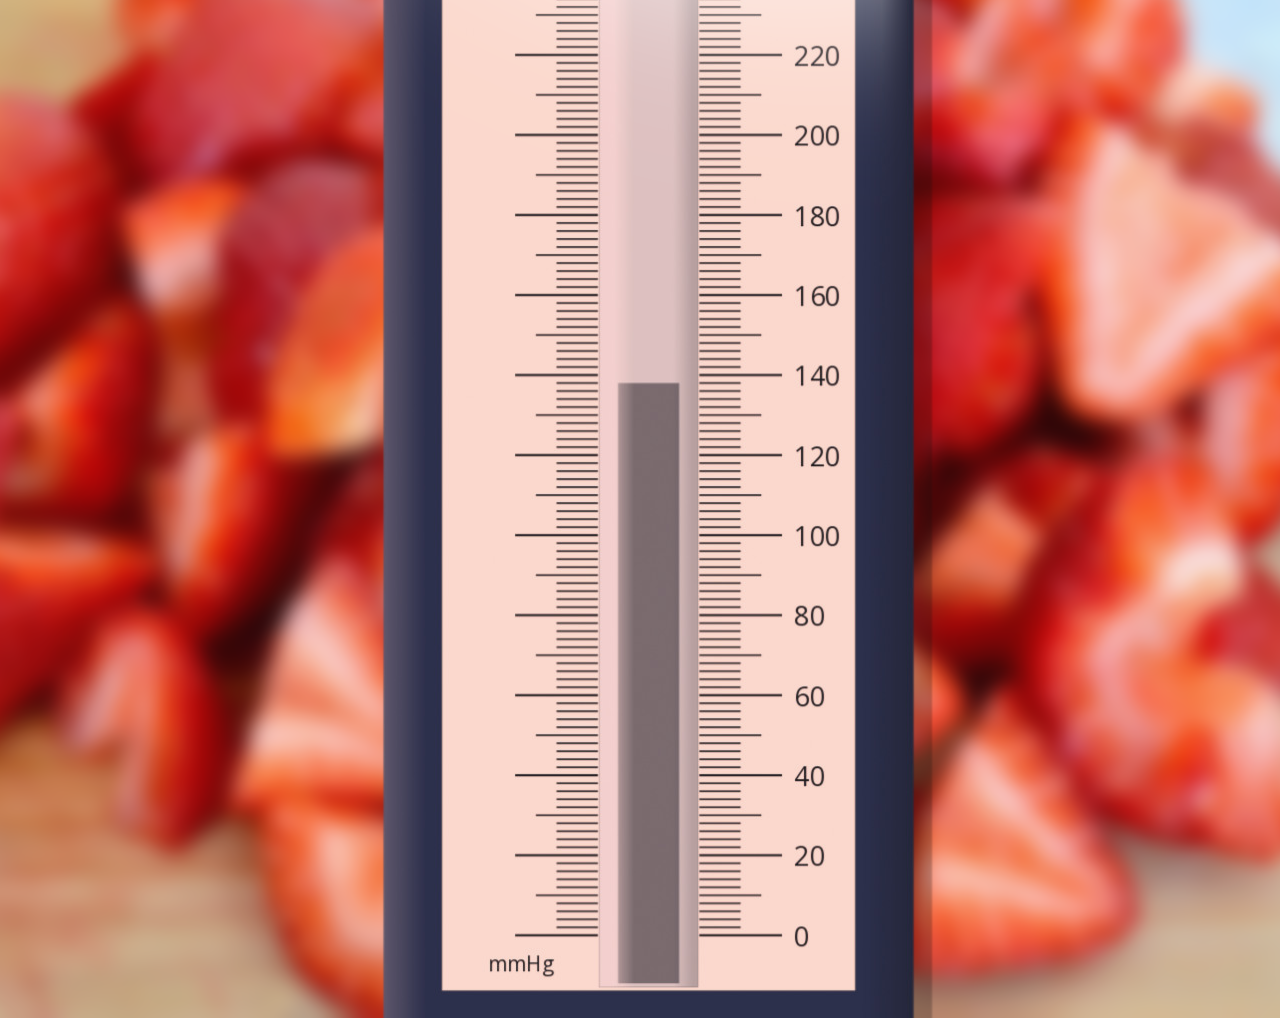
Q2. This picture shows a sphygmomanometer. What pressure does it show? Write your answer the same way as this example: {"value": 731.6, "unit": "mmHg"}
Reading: {"value": 138, "unit": "mmHg"}
